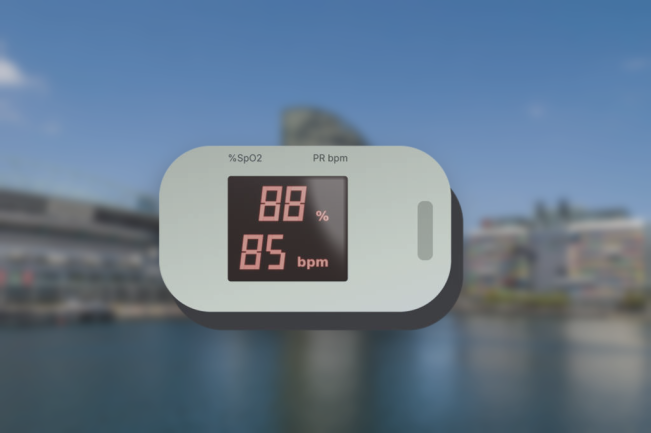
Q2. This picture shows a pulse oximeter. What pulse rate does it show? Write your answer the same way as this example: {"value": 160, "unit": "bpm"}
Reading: {"value": 85, "unit": "bpm"}
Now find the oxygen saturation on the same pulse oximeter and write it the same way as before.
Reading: {"value": 88, "unit": "%"}
